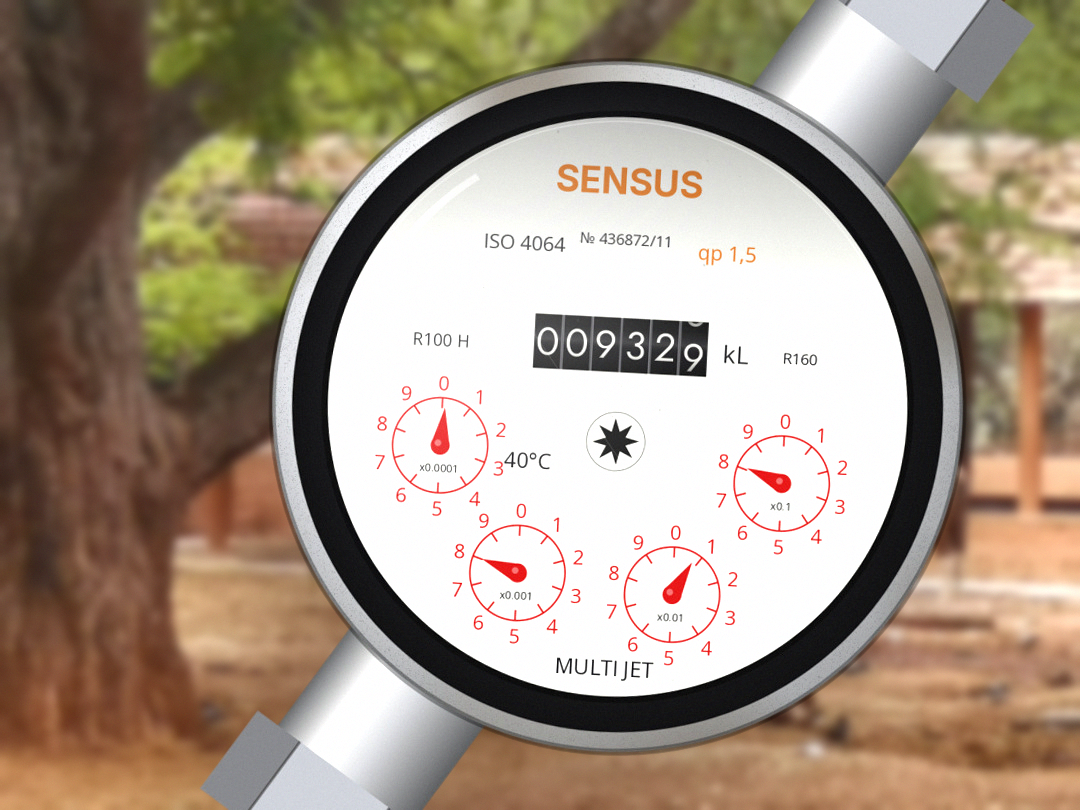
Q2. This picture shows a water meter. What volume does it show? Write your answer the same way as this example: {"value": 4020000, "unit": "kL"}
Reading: {"value": 9328.8080, "unit": "kL"}
